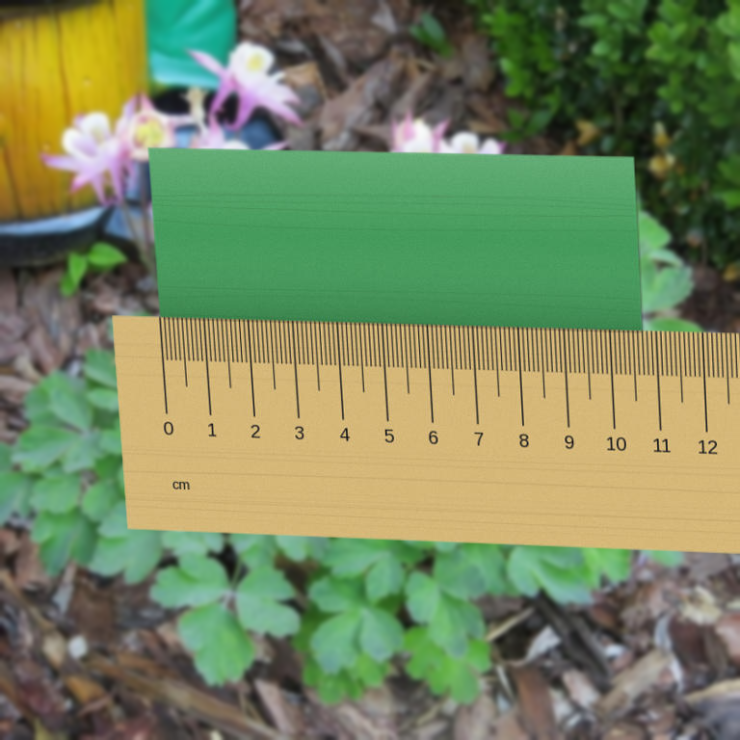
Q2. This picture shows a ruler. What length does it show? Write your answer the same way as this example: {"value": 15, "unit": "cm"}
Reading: {"value": 10.7, "unit": "cm"}
